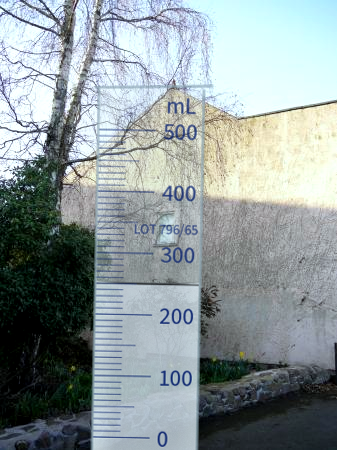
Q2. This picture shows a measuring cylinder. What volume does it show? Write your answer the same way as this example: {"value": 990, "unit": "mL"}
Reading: {"value": 250, "unit": "mL"}
